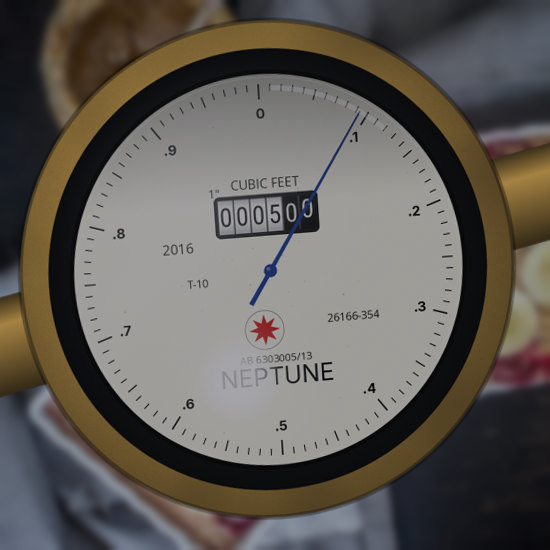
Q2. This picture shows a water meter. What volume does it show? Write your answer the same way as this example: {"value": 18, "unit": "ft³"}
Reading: {"value": 500.09, "unit": "ft³"}
